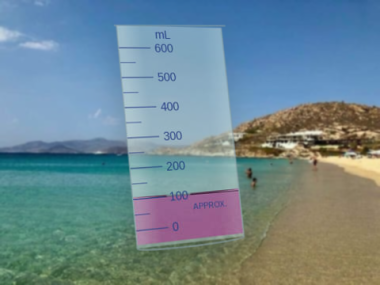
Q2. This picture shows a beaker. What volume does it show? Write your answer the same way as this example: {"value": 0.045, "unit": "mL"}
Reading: {"value": 100, "unit": "mL"}
